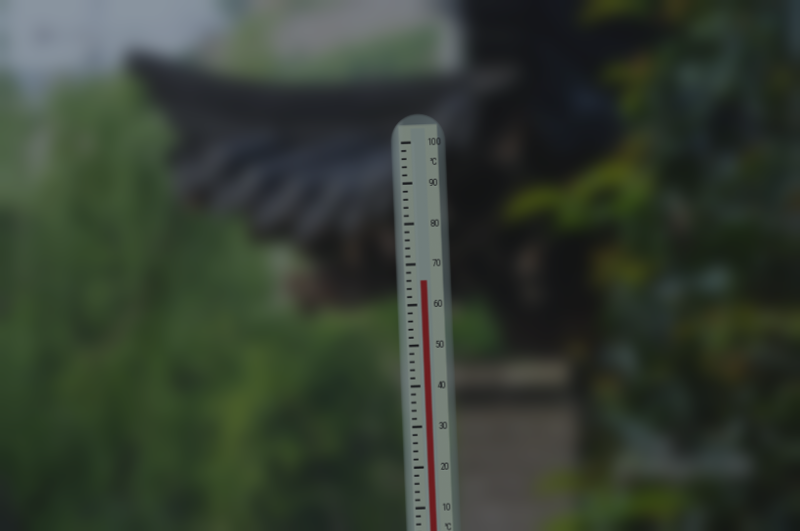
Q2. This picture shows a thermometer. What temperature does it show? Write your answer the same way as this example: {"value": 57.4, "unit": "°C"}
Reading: {"value": 66, "unit": "°C"}
